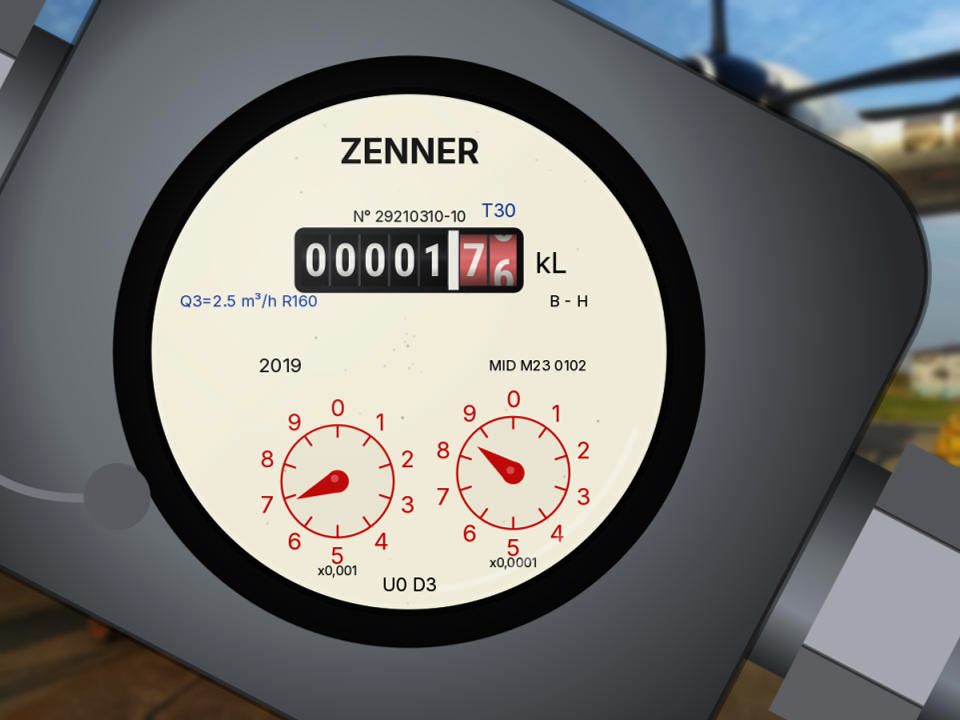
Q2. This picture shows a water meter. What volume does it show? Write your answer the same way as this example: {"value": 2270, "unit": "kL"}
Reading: {"value": 1.7568, "unit": "kL"}
